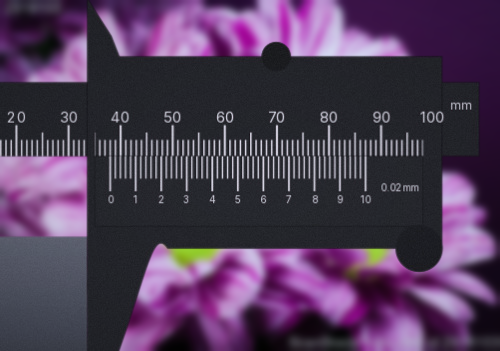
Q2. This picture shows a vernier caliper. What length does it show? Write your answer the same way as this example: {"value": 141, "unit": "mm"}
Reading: {"value": 38.0, "unit": "mm"}
